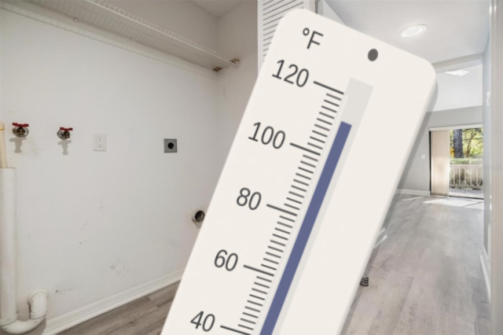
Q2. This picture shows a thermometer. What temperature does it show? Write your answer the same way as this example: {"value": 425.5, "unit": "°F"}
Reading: {"value": 112, "unit": "°F"}
